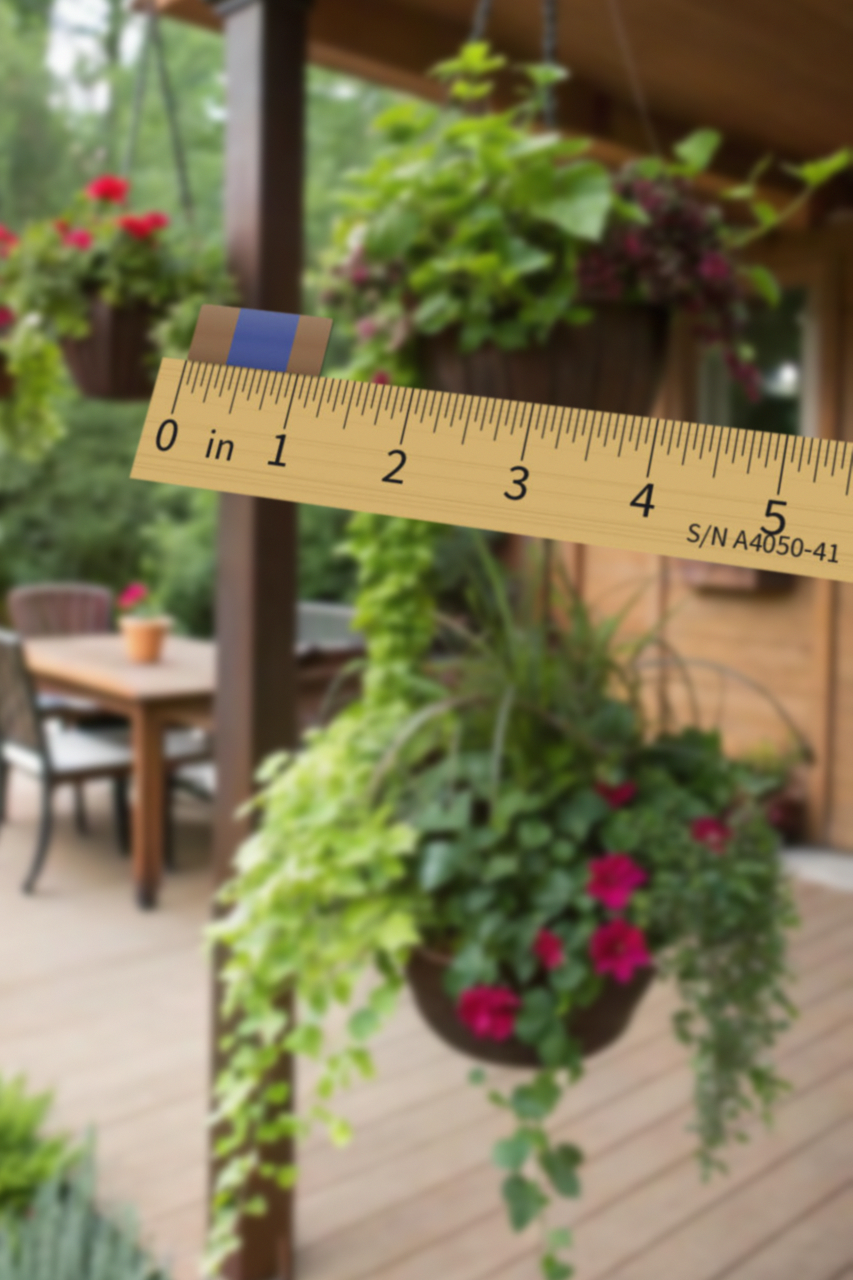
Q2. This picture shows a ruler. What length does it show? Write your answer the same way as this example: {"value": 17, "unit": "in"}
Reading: {"value": 1.1875, "unit": "in"}
